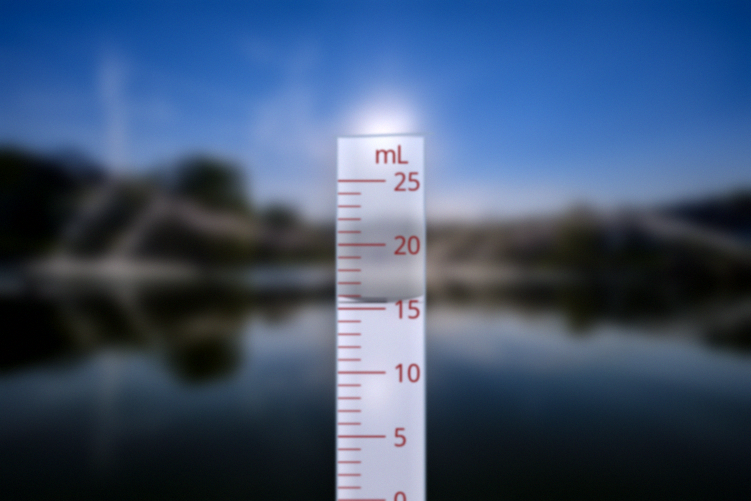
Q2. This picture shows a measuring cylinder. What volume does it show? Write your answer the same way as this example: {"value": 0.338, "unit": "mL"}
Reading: {"value": 15.5, "unit": "mL"}
